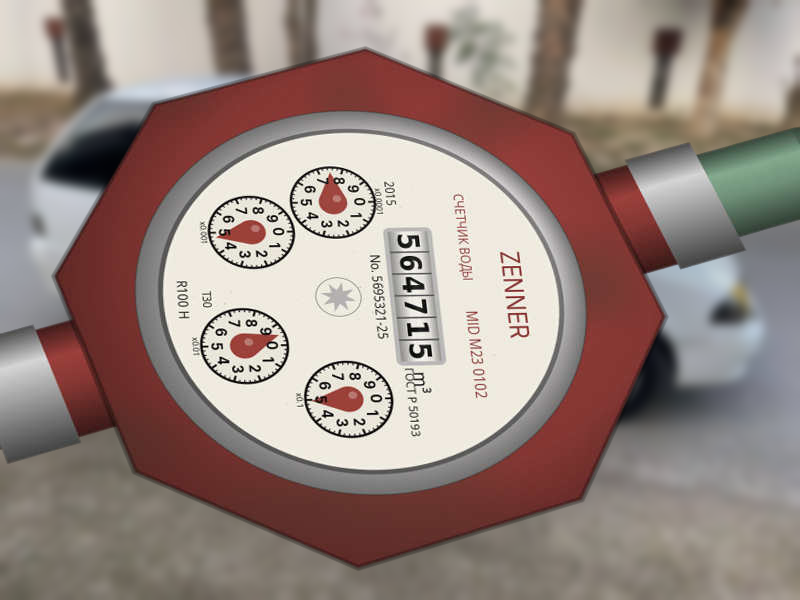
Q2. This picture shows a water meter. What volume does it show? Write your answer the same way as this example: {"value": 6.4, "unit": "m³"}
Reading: {"value": 564715.4947, "unit": "m³"}
